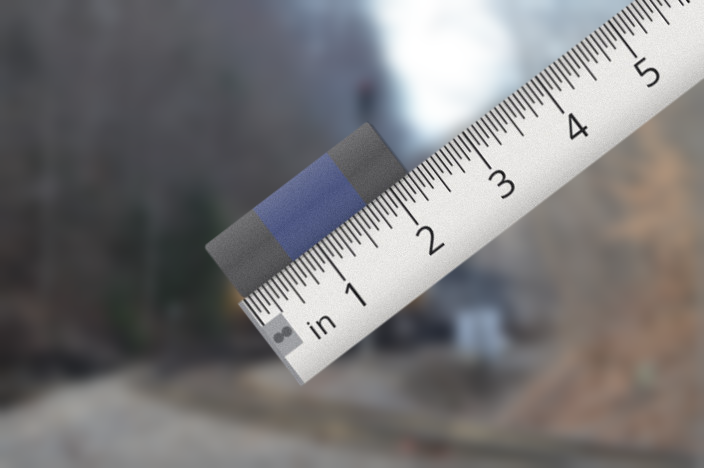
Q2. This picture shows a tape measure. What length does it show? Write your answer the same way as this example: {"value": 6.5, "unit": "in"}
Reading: {"value": 2.25, "unit": "in"}
